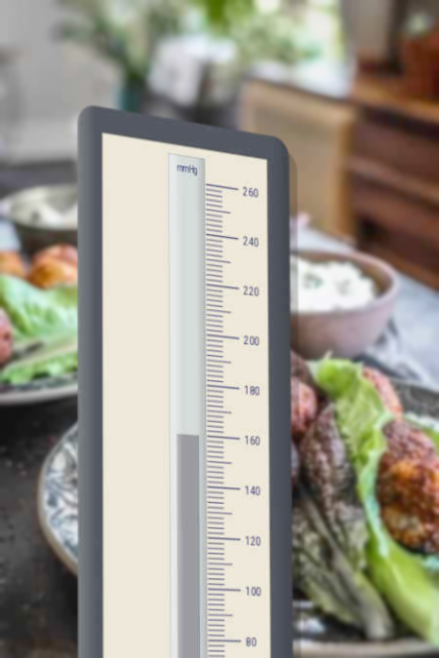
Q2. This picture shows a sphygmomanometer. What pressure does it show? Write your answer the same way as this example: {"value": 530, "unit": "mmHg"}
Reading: {"value": 160, "unit": "mmHg"}
